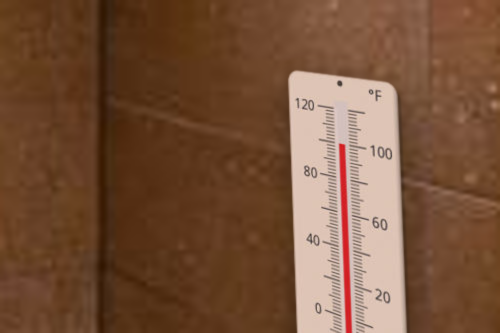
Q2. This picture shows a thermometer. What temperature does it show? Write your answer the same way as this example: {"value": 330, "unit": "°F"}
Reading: {"value": 100, "unit": "°F"}
